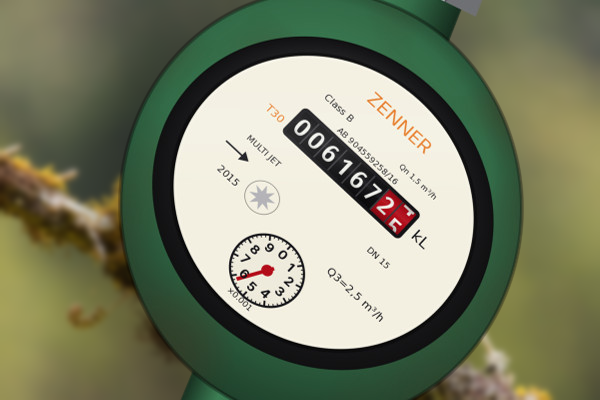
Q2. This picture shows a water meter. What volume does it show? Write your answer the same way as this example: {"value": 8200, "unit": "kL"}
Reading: {"value": 6167.245, "unit": "kL"}
